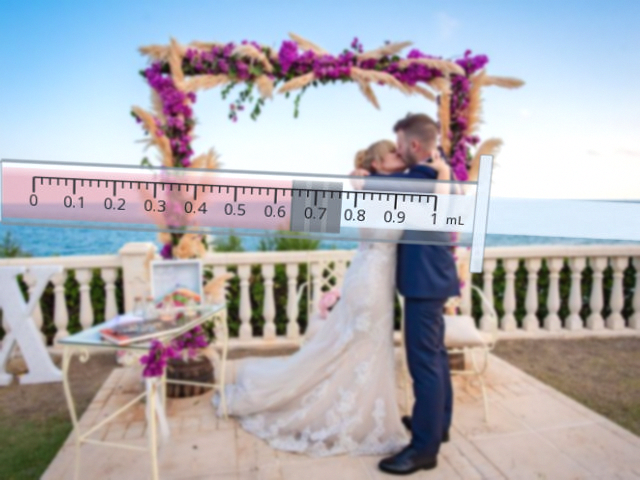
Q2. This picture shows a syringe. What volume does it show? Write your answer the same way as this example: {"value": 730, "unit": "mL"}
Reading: {"value": 0.64, "unit": "mL"}
